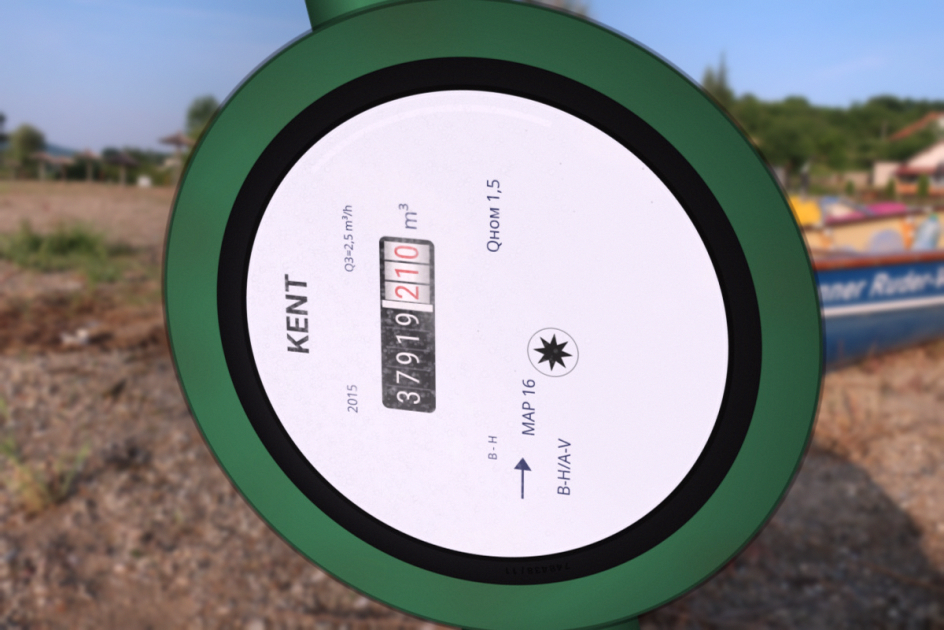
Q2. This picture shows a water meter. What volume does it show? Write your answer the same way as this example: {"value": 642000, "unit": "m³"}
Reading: {"value": 37919.210, "unit": "m³"}
